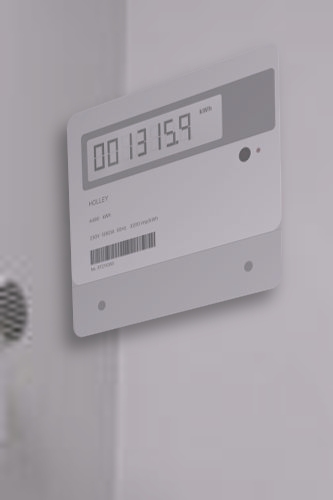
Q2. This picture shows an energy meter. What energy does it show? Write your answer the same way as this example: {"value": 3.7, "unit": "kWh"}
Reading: {"value": 1315.9, "unit": "kWh"}
